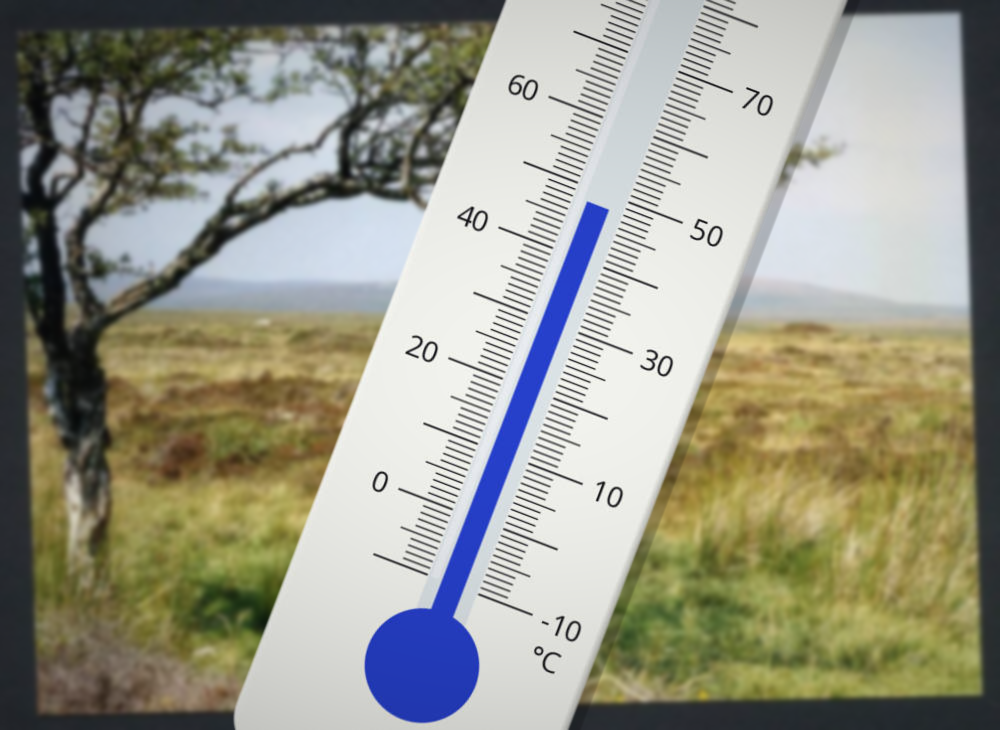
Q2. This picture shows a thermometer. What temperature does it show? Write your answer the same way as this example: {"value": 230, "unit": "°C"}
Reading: {"value": 48, "unit": "°C"}
